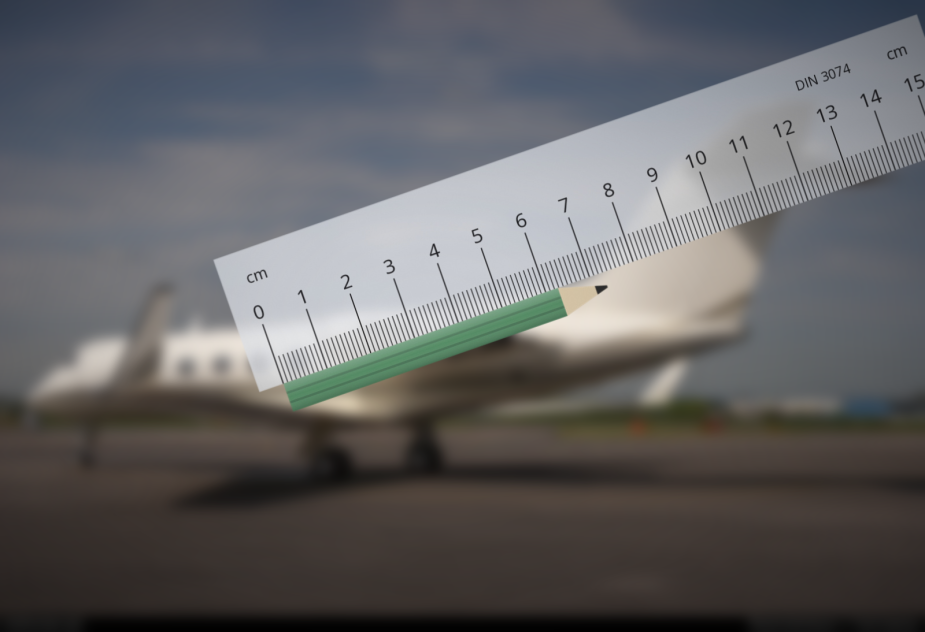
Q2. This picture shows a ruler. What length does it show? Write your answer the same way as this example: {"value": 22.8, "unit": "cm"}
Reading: {"value": 7.3, "unit": "cm"}
